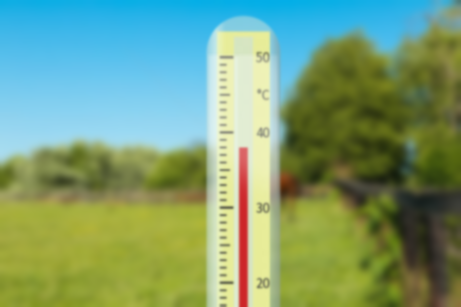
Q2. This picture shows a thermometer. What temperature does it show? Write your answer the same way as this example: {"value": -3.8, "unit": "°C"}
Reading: {"value": 38, "unit": "°C"}
